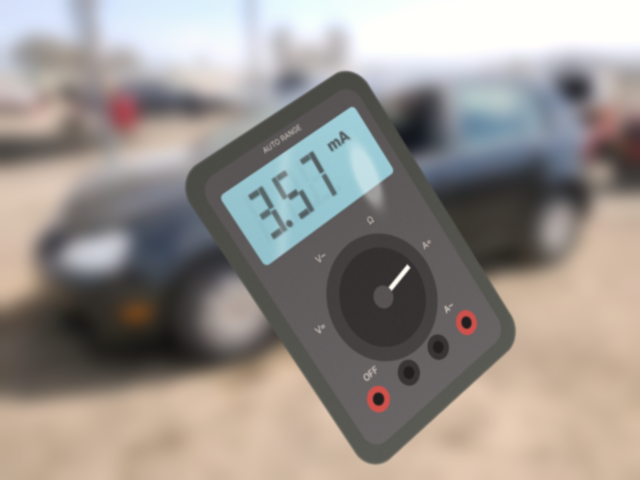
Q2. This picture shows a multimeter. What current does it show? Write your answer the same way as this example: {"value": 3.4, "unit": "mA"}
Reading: {"value": 3.57, "unit": "mA"}
